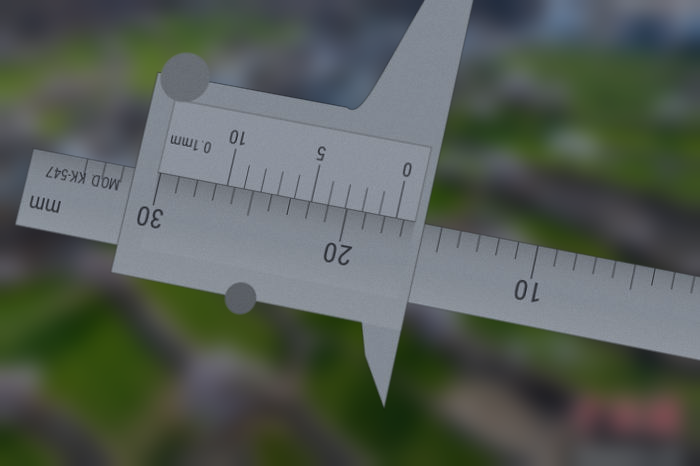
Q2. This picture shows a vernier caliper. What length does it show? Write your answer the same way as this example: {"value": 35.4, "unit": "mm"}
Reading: {"value": 17.4, "unit": "mm"}
